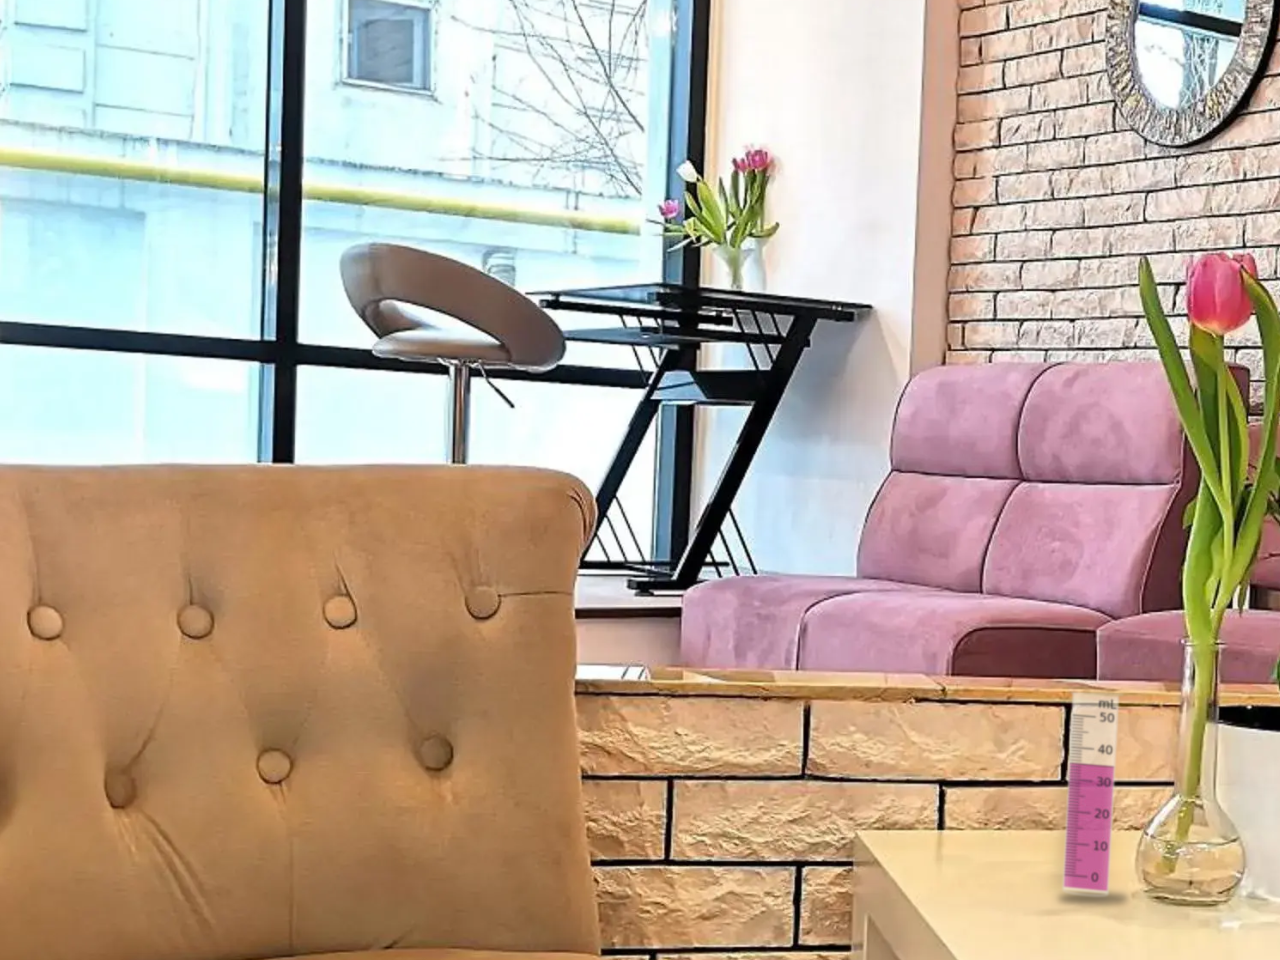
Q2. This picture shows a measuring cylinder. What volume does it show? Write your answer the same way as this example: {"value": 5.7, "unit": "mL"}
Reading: {"value": 35, "unit": "mL"}
